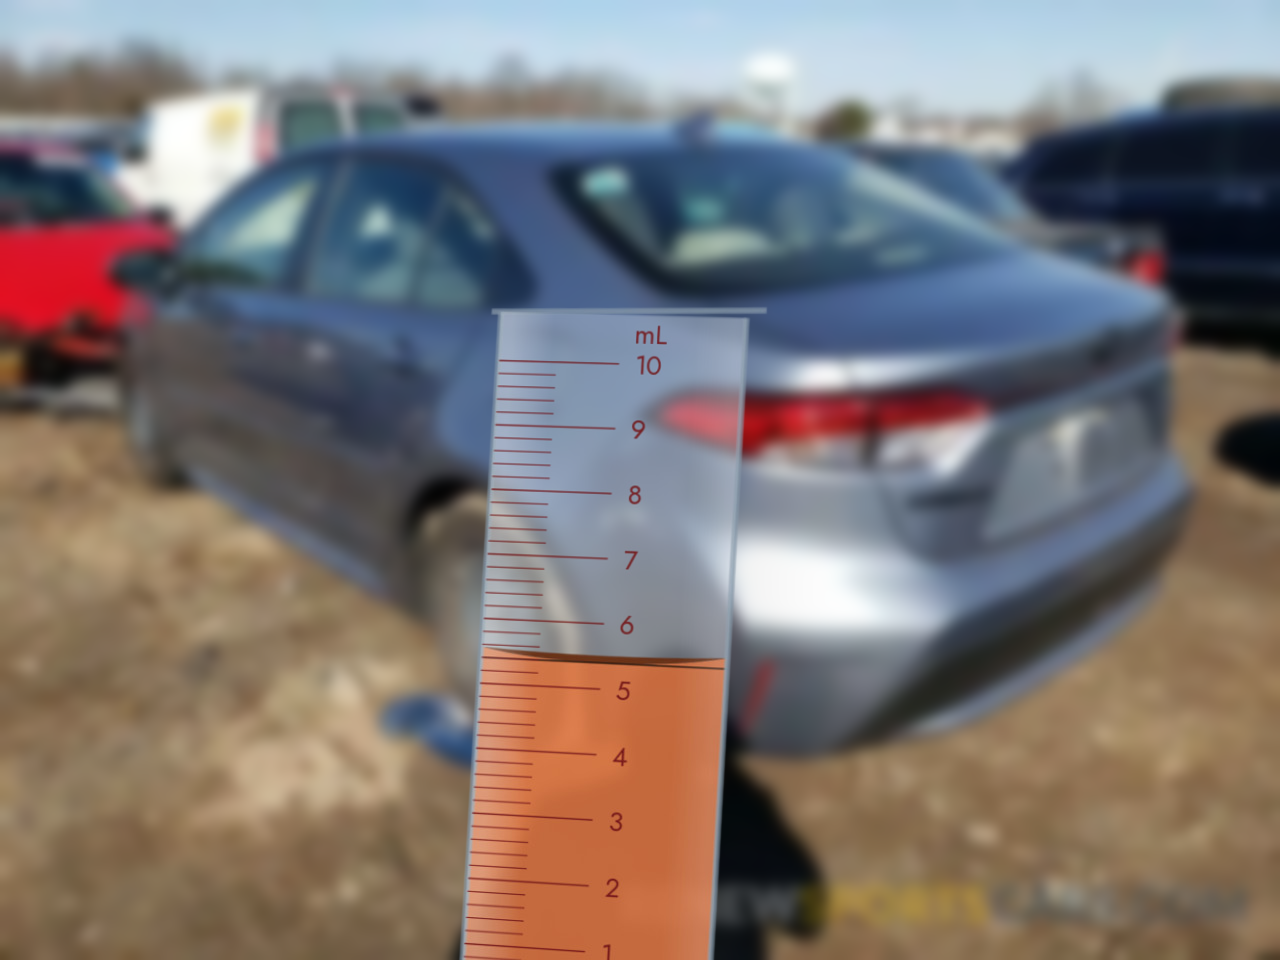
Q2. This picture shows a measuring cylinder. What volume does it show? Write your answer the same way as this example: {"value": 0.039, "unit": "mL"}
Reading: {"value": 5.4, "unit": "mL"}
